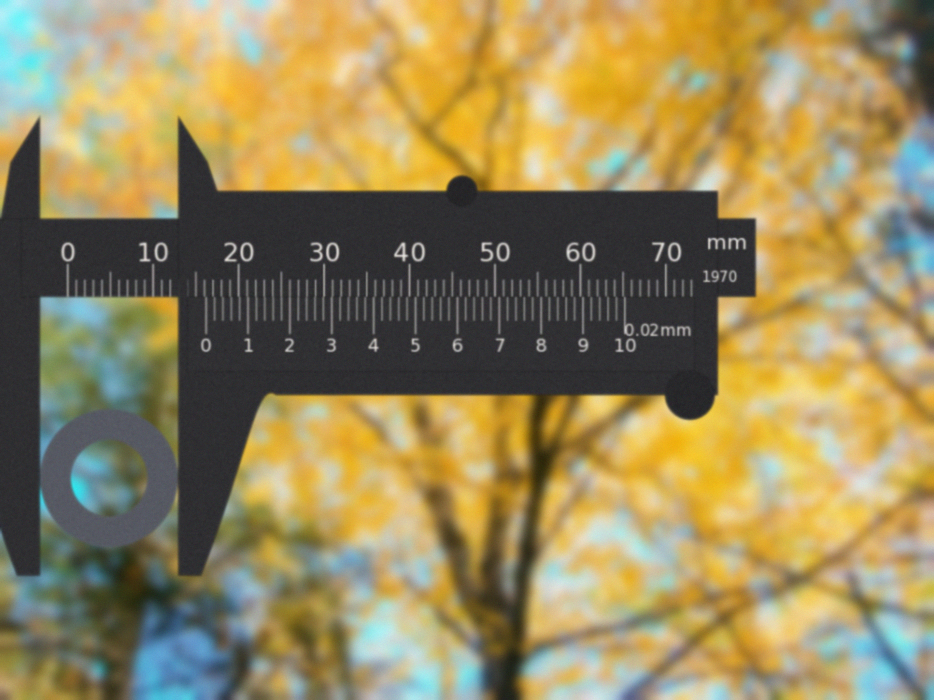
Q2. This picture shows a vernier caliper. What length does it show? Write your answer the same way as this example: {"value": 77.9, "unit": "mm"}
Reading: {"value": 16.2, "unit": "mm"}
